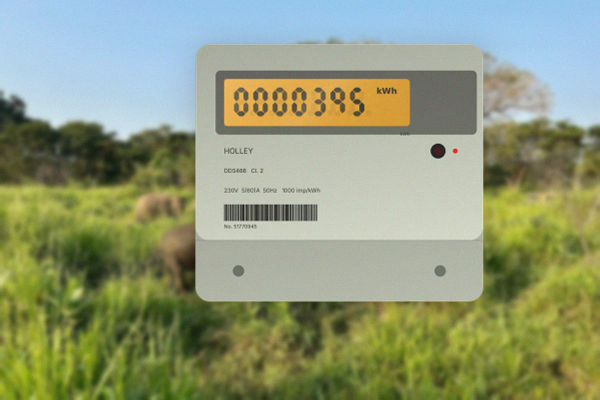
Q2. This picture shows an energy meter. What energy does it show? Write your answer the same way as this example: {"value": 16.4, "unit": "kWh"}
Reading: {"value": 395, "unit": "kWh"}
